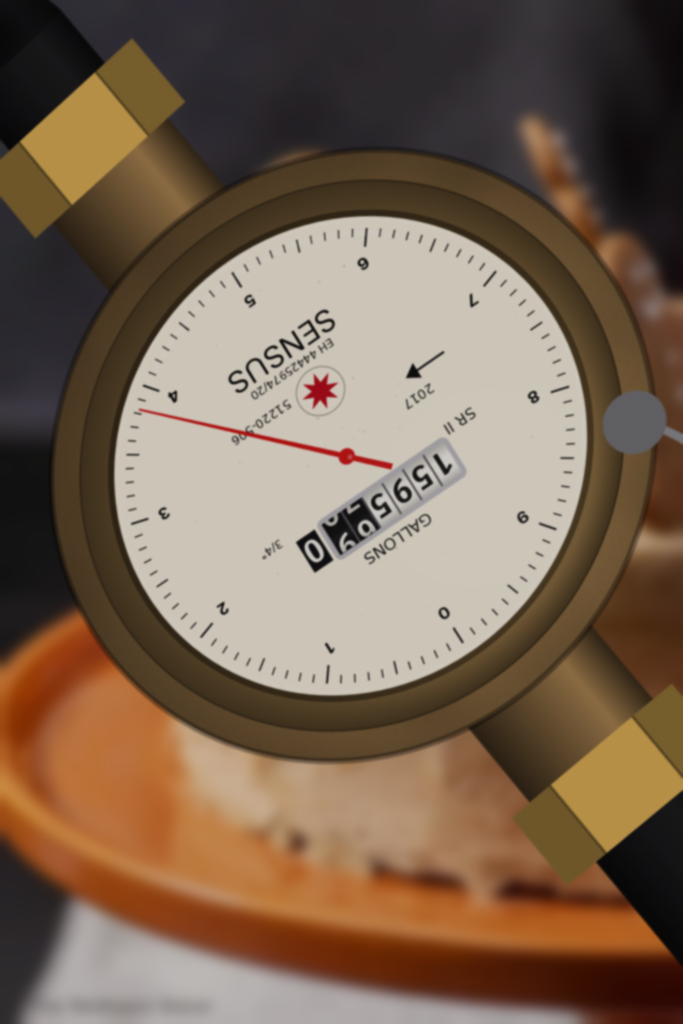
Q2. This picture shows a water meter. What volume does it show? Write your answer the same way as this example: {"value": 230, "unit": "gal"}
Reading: {"value": 1595693.8, "unit": "gal"}
